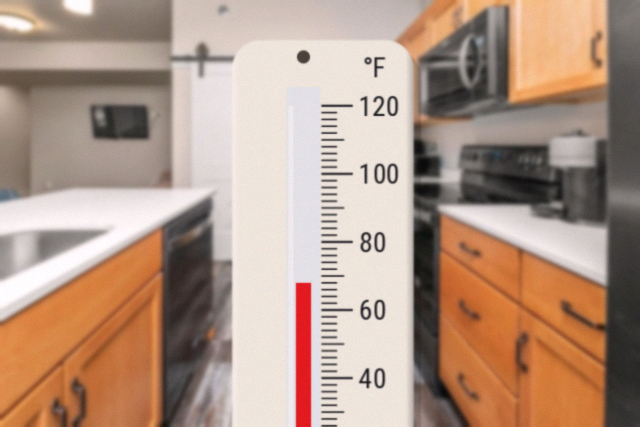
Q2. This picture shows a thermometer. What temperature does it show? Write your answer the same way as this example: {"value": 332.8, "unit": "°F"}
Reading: {"value": 68, "unit": "°F"}
